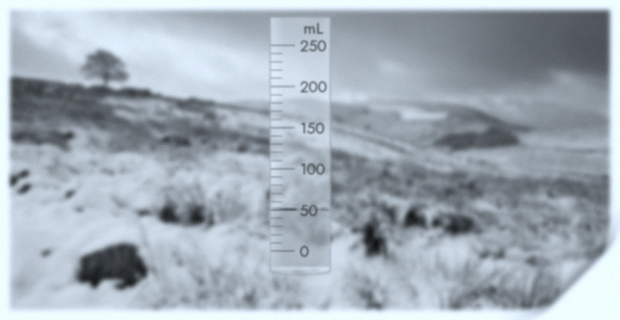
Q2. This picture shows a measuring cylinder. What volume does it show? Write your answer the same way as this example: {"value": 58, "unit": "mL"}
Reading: {"value": 50, "unit": "mL"}
